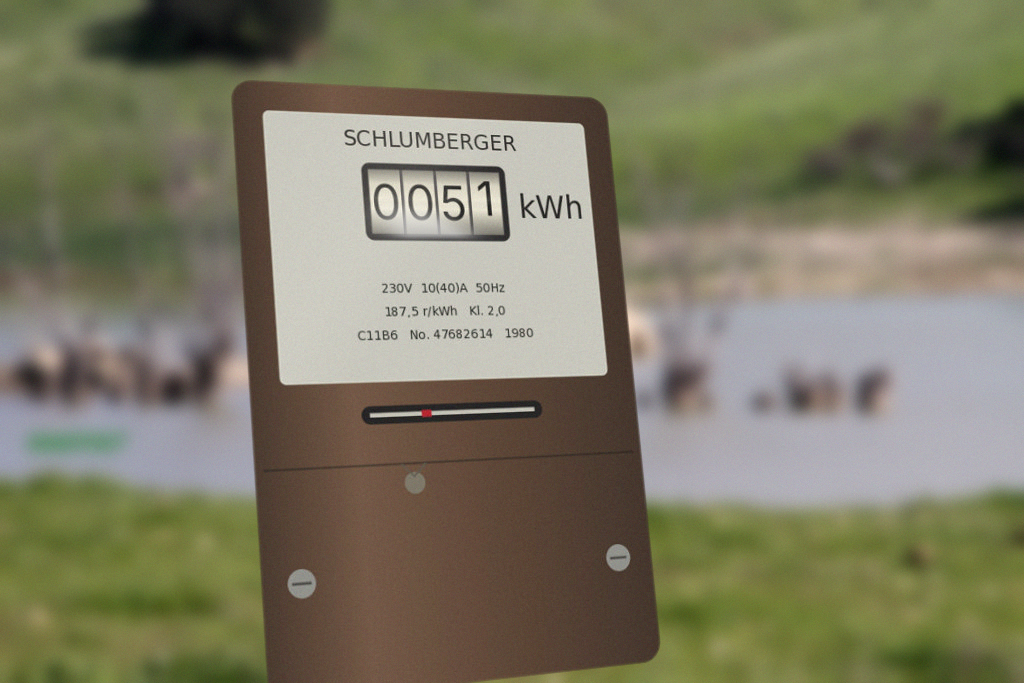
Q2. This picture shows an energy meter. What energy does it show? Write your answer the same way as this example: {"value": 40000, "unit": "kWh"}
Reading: {"value": 51, "unit": "kWh"}
